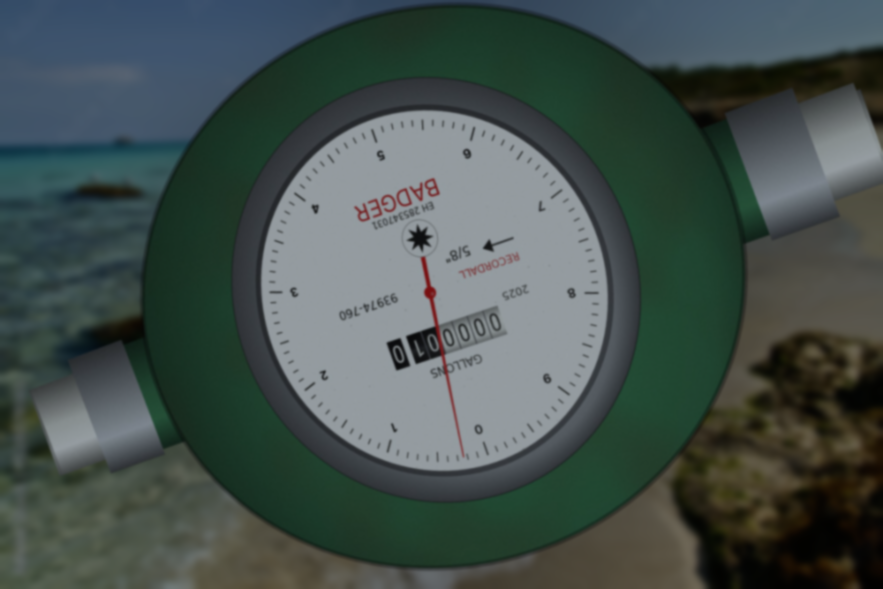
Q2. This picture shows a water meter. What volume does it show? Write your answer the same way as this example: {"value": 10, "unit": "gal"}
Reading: {"value": 10.2, "unit": "gal"}
